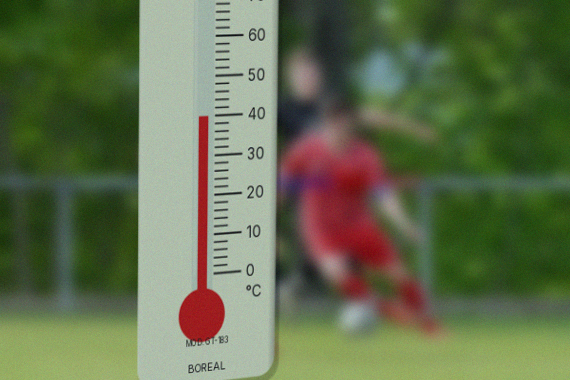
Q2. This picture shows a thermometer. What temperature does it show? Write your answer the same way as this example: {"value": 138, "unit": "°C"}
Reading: {"value": 40, "unit": "°C"}
